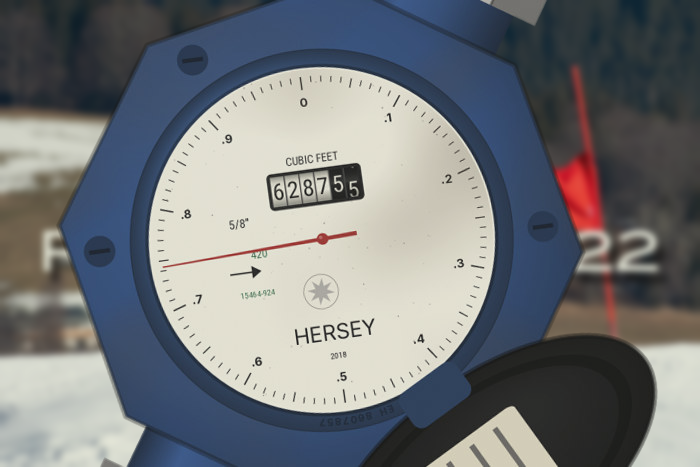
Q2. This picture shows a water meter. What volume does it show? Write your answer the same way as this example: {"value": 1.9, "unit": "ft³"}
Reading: {"value": 628754.74, "unit": "ft³"}
